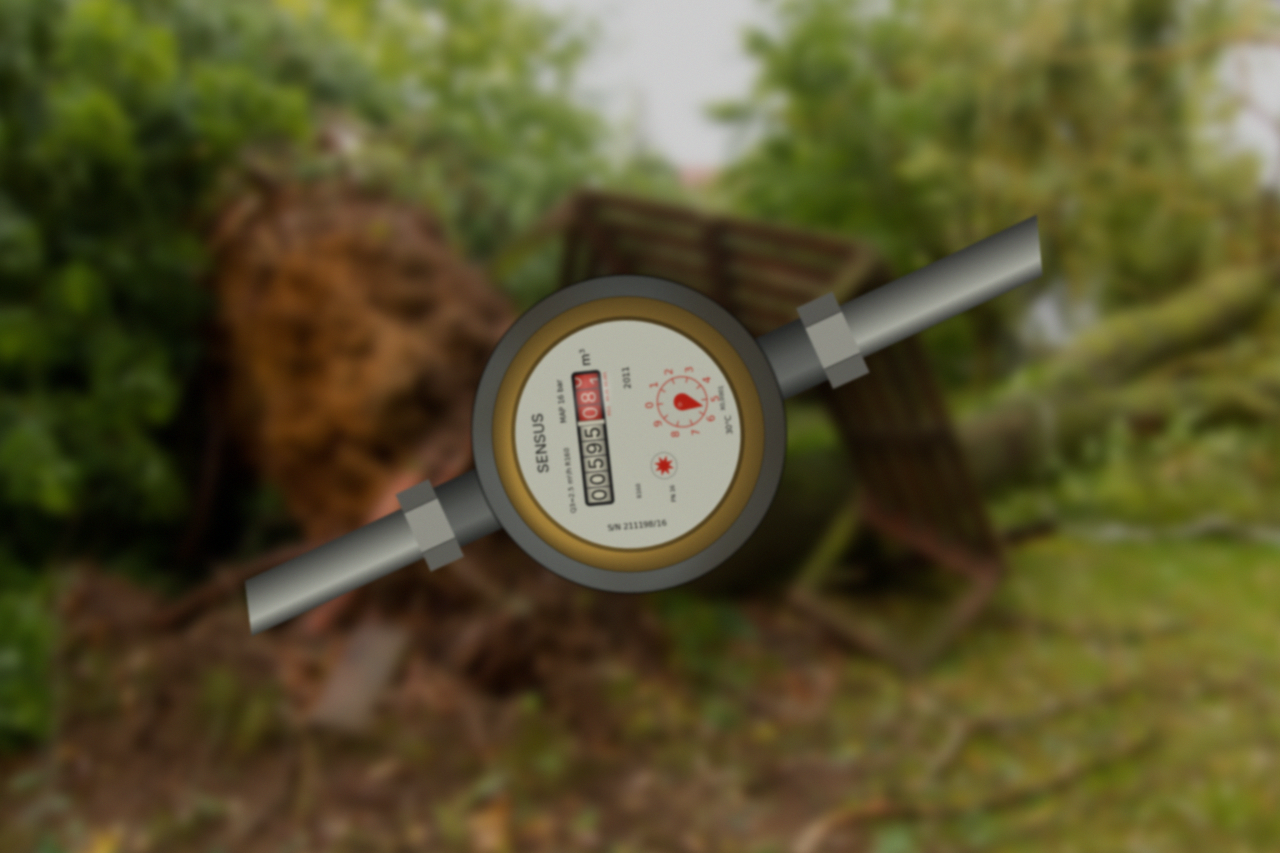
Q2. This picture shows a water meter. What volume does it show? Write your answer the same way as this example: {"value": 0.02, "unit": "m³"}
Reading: {"value": 595.0805, "unit": "m³"}
